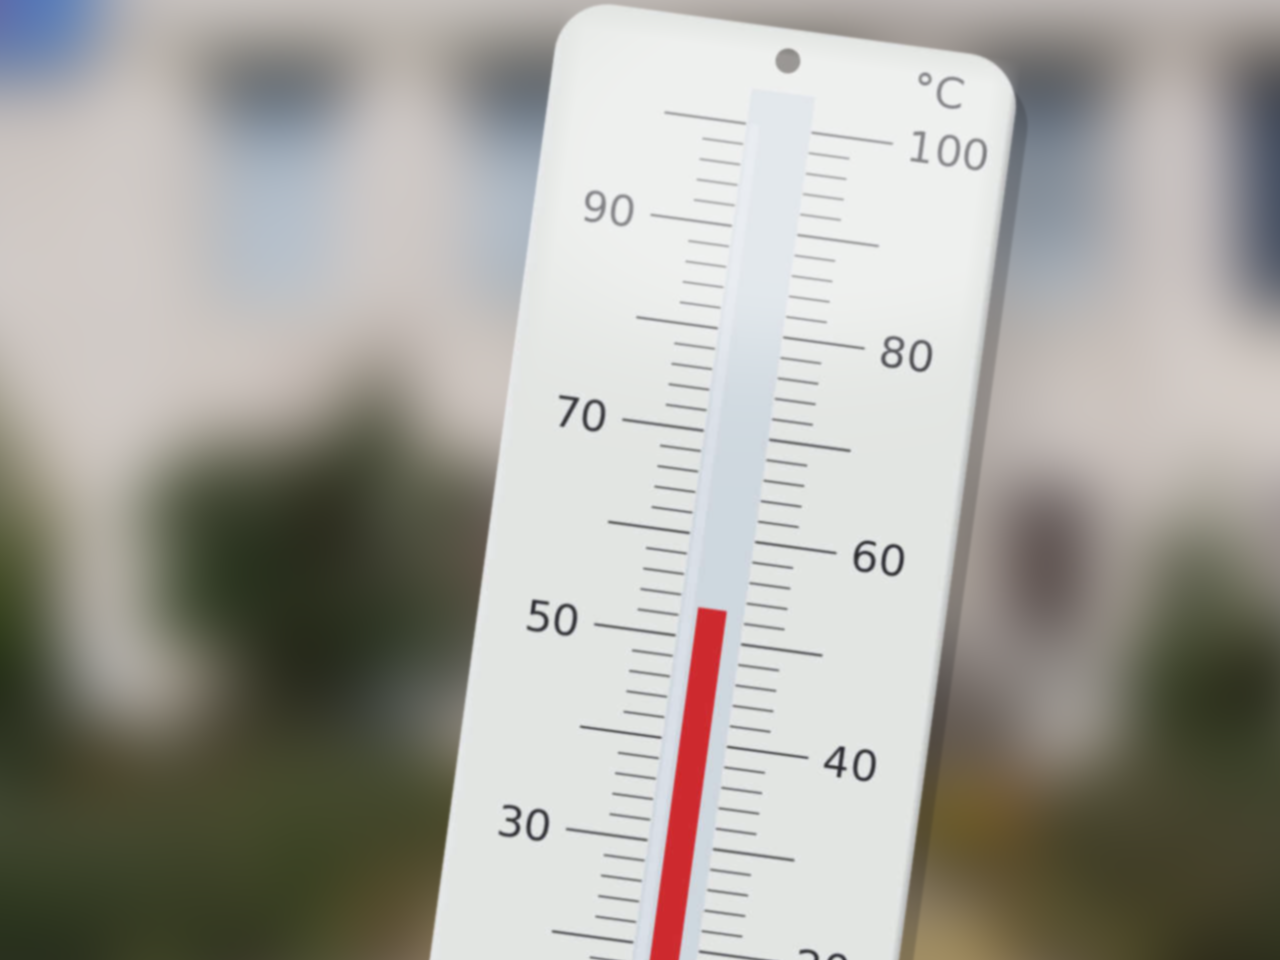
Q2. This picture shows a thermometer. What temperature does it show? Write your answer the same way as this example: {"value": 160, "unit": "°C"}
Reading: {"value": 53, "unit": "°C"}
